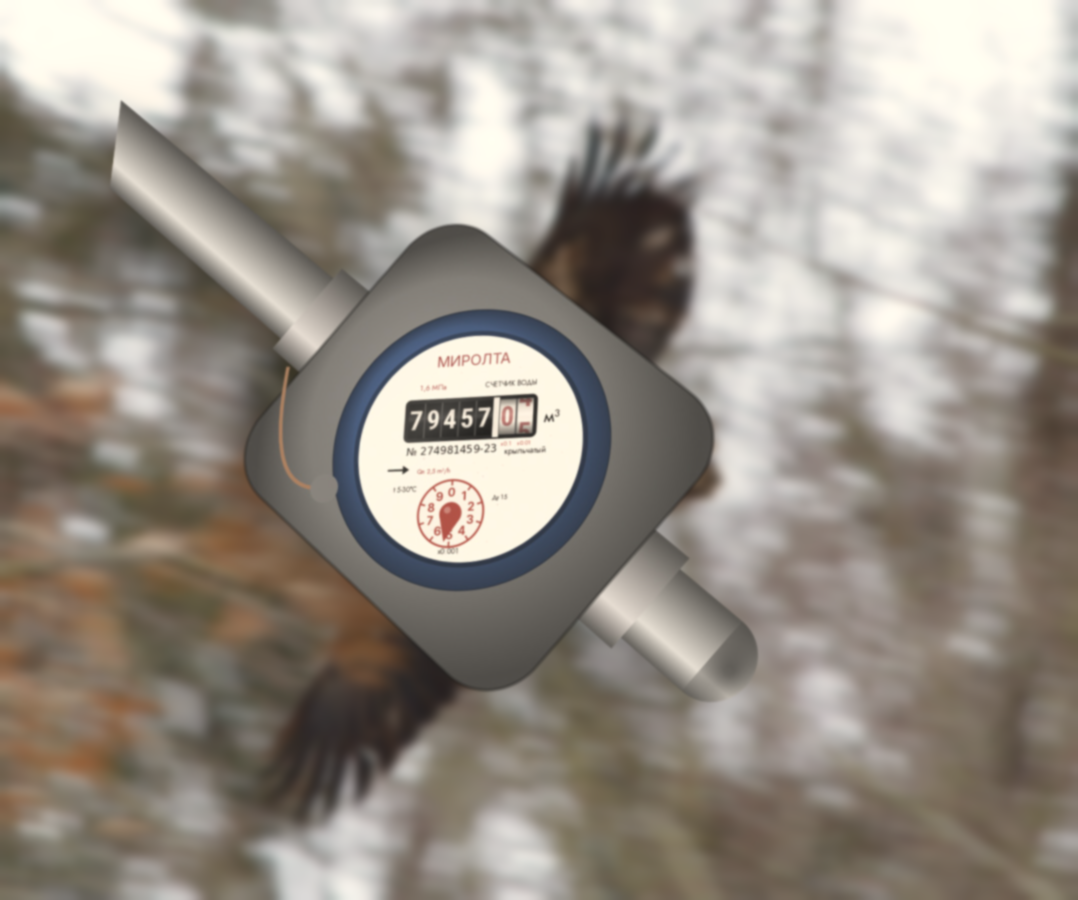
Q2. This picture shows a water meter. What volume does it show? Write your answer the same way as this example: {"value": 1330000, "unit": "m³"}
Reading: {"value": 79457.045, "unit": "m³"}
